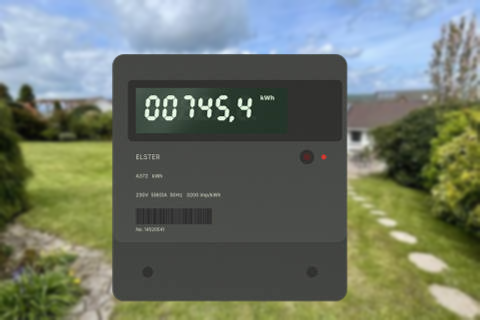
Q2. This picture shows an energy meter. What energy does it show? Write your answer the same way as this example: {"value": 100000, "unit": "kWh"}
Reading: {"value": 745.4, "unit": "kWh"}
